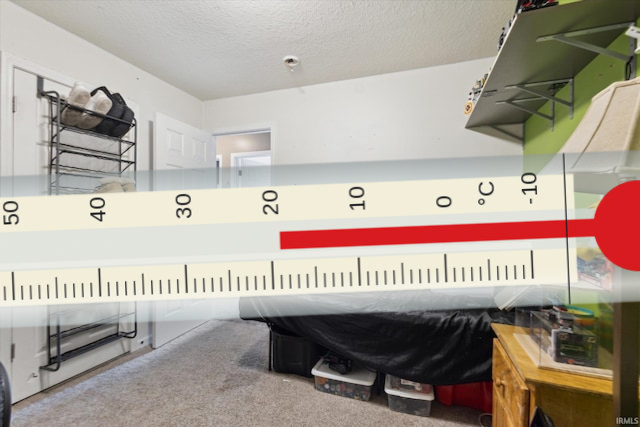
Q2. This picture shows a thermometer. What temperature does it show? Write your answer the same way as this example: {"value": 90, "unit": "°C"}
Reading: {"value": 19, "unit": "°C"}
